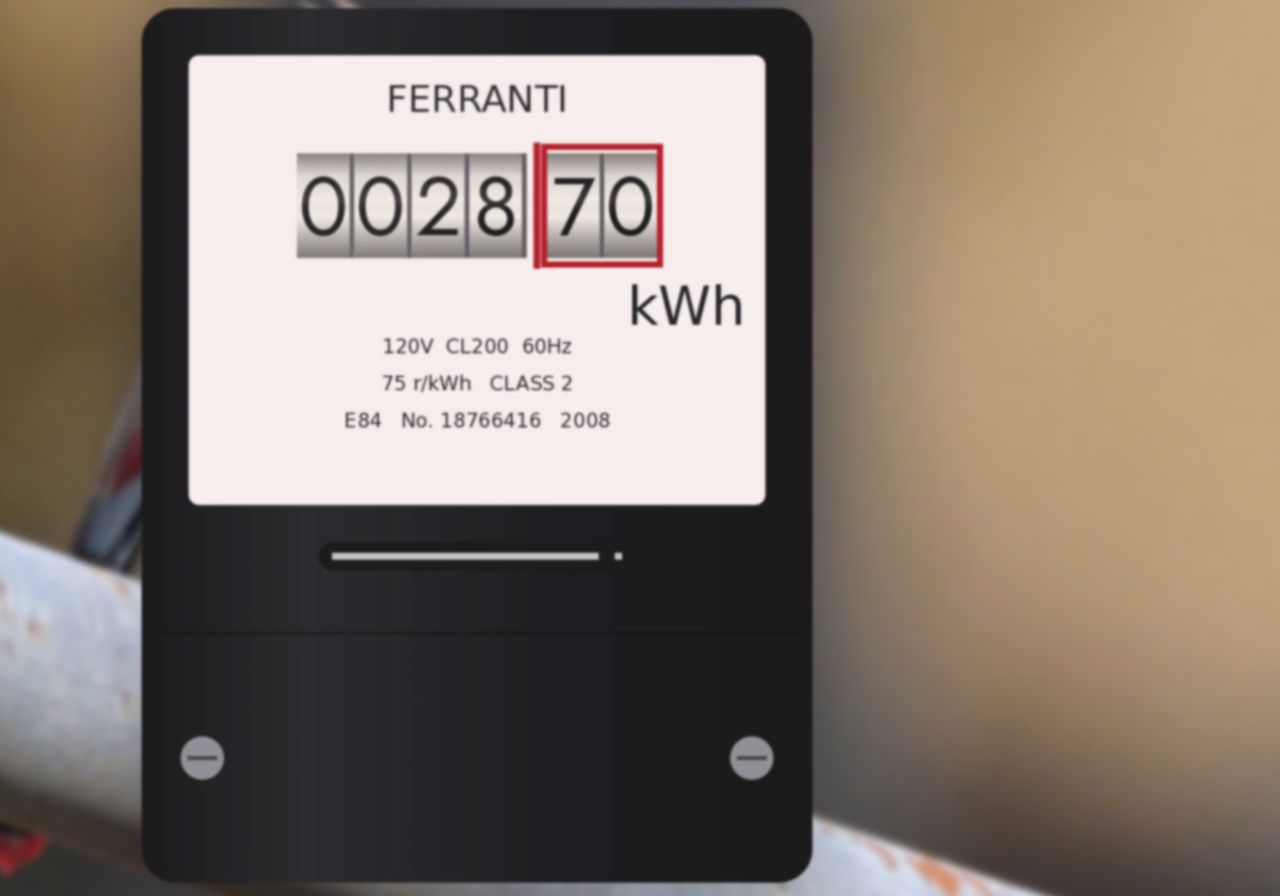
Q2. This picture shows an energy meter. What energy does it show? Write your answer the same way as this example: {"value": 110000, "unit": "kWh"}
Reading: {"value": 28.70, "unit": "kWh"}
